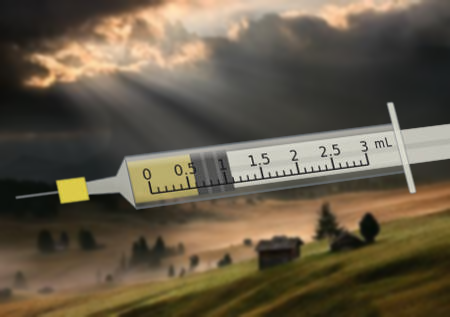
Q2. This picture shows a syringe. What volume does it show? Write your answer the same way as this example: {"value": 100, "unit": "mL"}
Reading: {"value": 0.6, "unit": "mL"}
